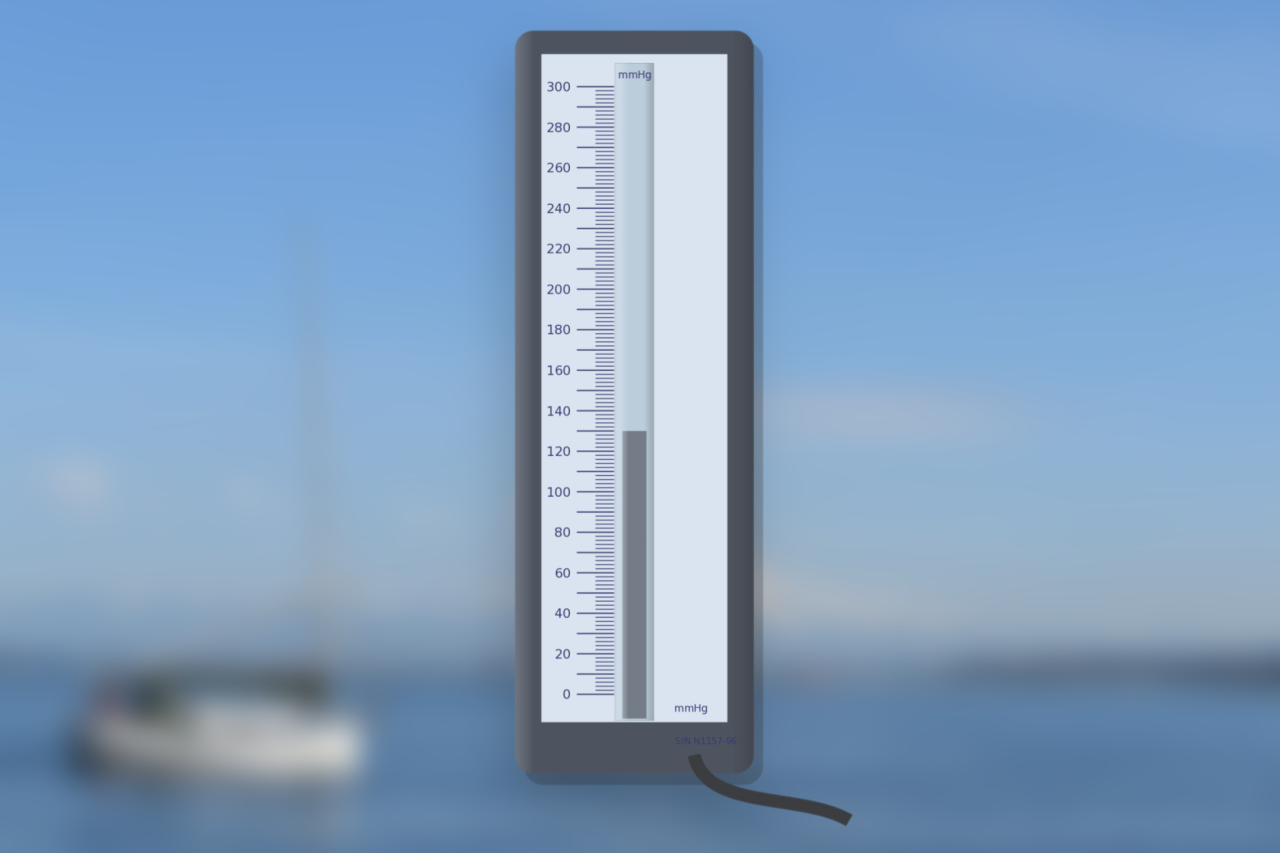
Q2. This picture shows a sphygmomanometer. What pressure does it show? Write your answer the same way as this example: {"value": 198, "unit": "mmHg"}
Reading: {"value": 130, "unit": "mmHg"}
